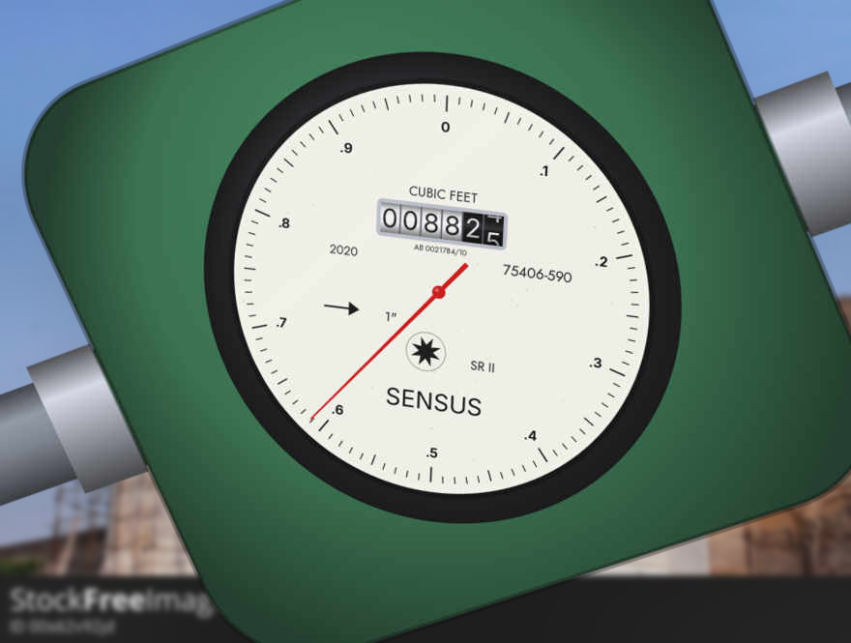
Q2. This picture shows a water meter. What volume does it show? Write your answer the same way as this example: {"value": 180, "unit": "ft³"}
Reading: {"value": 8824.61, "unit": "ft³"}
